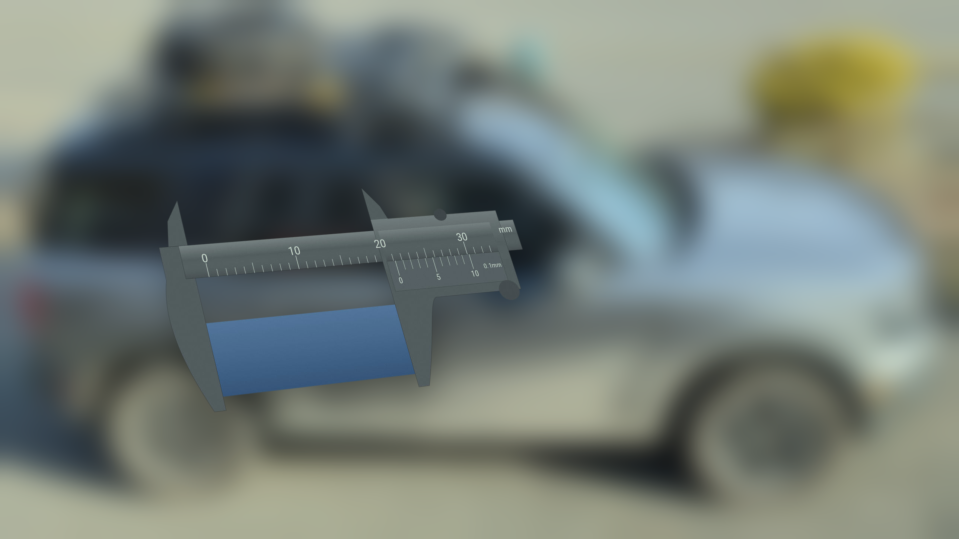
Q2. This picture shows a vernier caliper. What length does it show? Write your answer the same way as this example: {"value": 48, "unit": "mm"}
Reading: {"value": 21.2, "unit": "mm"}
